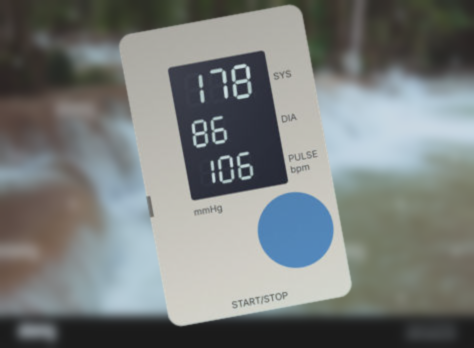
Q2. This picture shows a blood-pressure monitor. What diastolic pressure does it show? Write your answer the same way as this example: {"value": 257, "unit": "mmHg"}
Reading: {"value": 86, "unit": "mmHg"}
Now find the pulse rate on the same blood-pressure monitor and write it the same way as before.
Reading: {"value": 106, "unit": "bpm"}
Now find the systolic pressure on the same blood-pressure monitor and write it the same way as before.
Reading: {"value": 178, "unit": "mmHg"}
